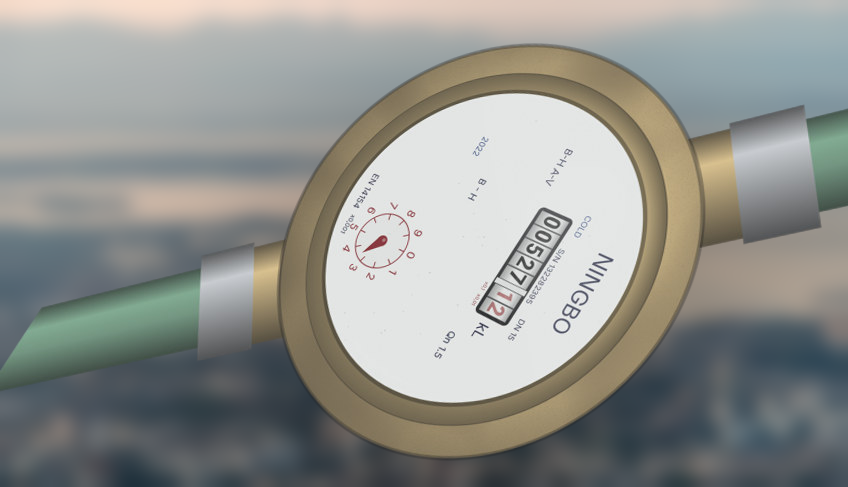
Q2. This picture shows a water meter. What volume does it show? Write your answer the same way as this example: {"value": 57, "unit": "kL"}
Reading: {"value": 527.123, "unit": "kL"}
